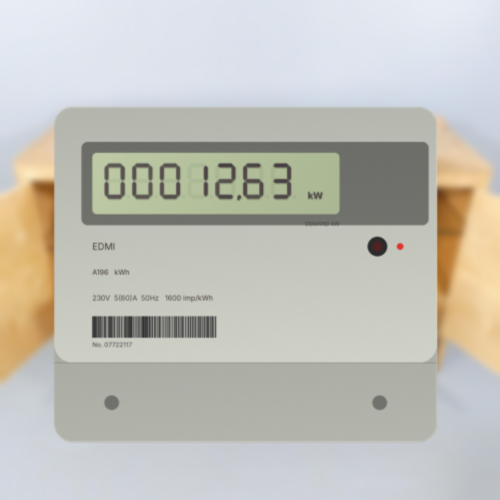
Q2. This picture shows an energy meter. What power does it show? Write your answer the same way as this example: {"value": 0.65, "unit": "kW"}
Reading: {"value": 12.63, "unit": "kW"}
